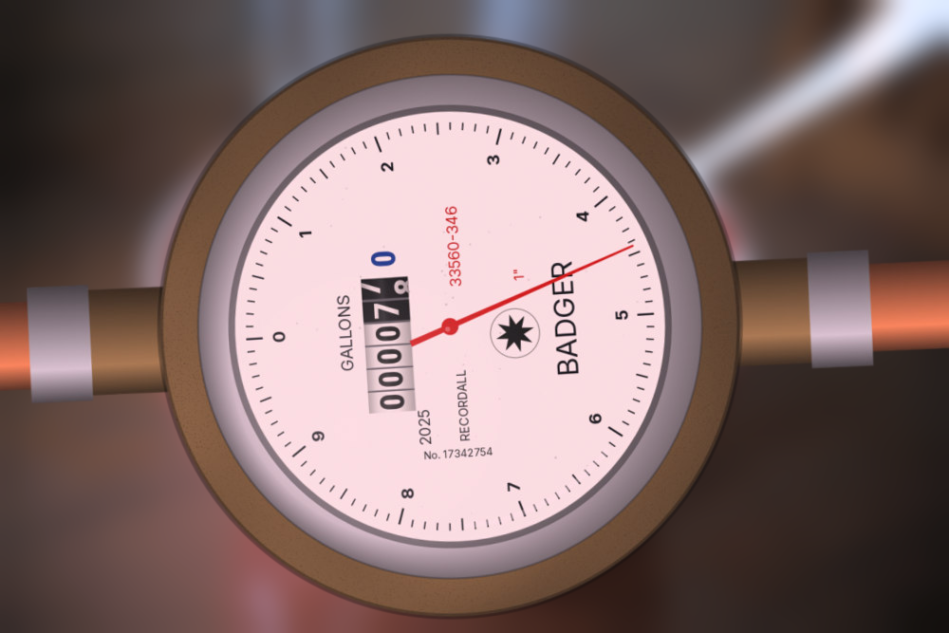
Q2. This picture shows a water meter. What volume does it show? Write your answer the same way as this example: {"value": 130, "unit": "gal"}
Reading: {"value": 774.4, "unit": "gal"}
